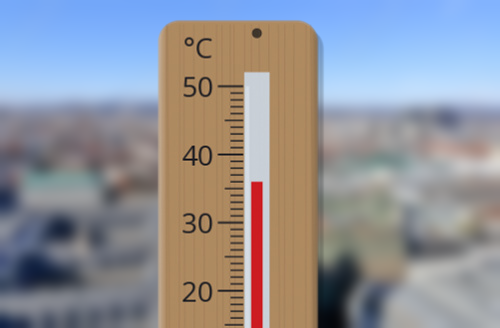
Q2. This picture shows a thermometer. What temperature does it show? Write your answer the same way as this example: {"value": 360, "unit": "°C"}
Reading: {"value": 36, "unit": "°C"}
